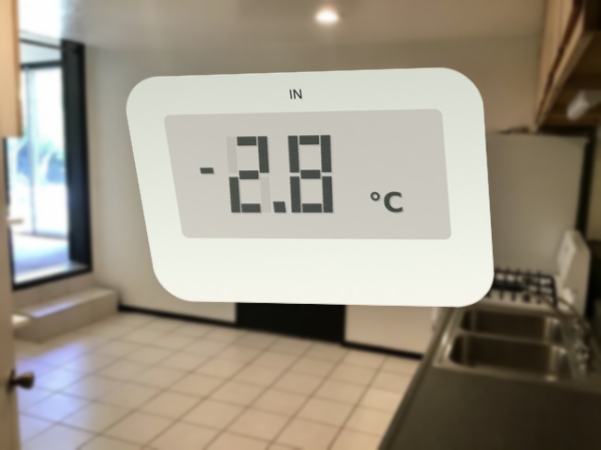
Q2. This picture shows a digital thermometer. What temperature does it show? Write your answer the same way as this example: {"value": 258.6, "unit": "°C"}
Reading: {"value": -2.8, "unit": "°C"}
